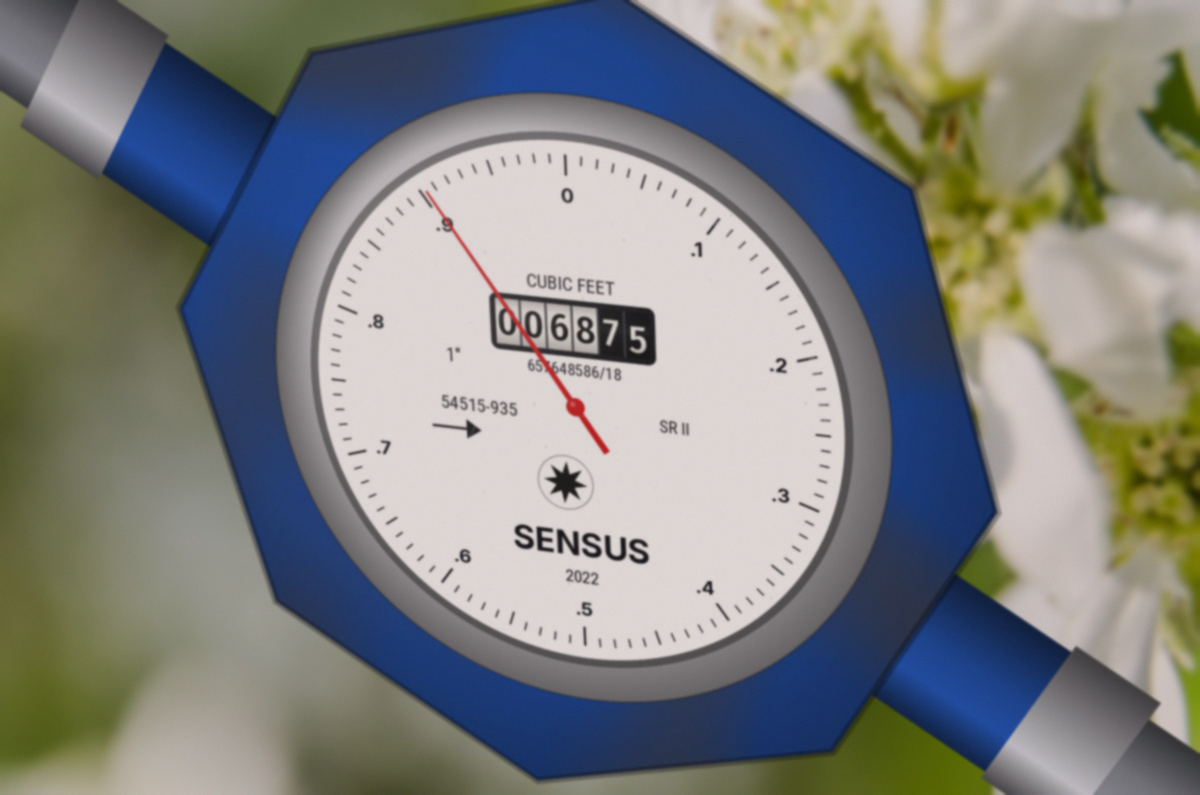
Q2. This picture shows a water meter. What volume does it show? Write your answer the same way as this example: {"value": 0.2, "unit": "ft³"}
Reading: {"value": 6874.90, "unit": "ft³"}
